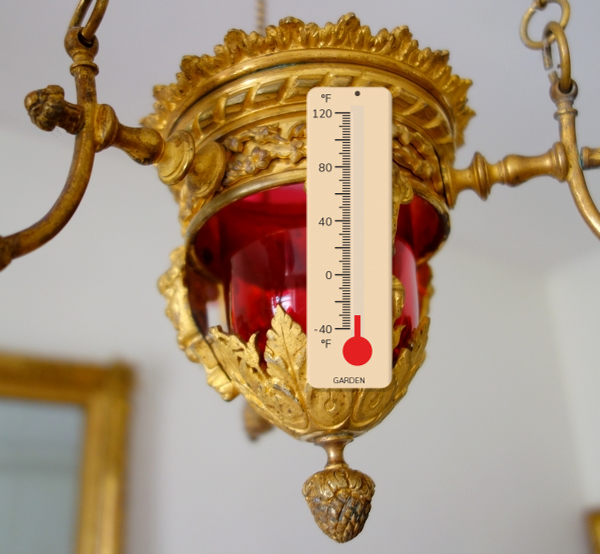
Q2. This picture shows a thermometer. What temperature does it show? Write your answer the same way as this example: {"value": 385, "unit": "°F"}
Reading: {"value": -30, "unit": "°F"}
